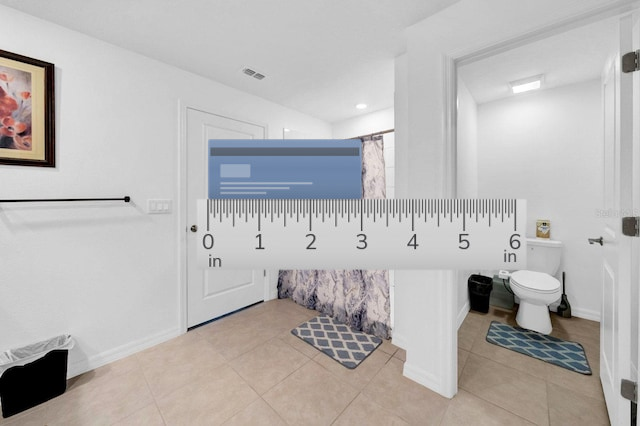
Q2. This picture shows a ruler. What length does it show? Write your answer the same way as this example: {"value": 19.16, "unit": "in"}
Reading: {"value": 3, "unit": "in"}
